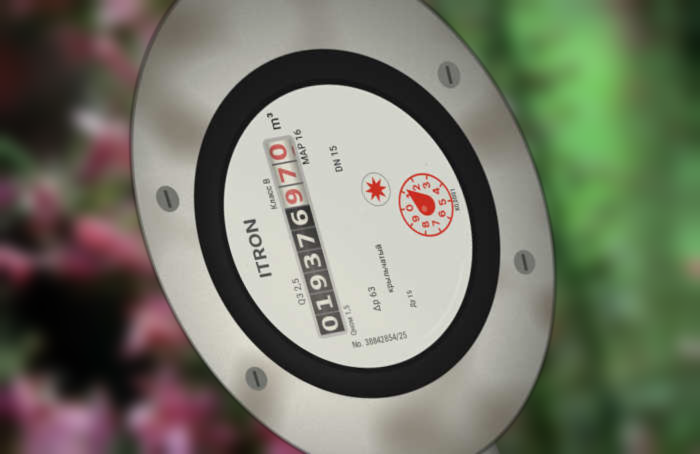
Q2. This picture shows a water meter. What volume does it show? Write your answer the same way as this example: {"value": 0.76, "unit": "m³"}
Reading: {"value": 19376.9701, "unit": "m³"}
